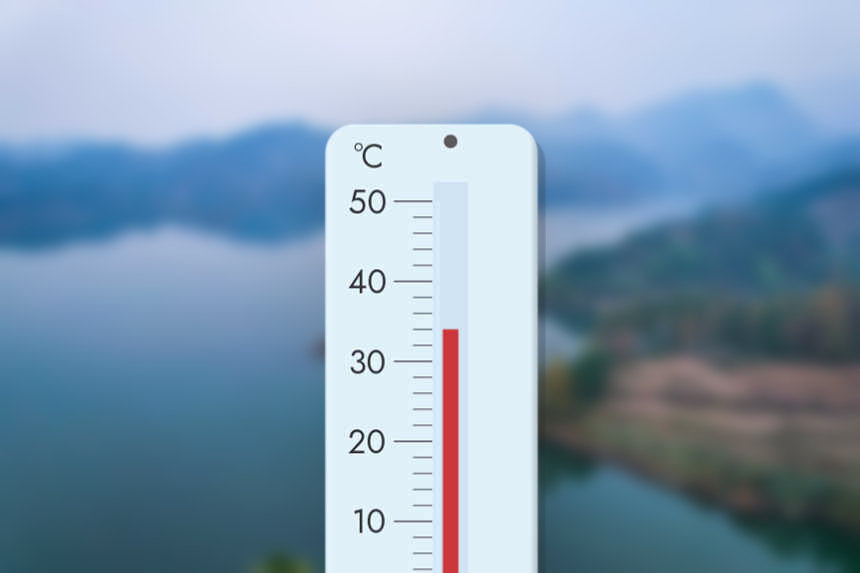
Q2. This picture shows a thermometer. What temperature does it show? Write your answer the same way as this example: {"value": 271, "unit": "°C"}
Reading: {"value": 34, "unit": "°C"}
